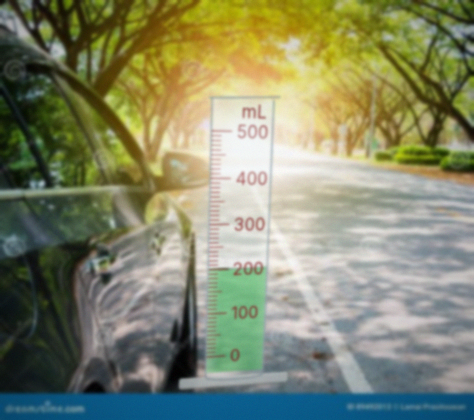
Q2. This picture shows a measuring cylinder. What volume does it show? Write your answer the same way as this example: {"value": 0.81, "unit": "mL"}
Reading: {"value": 200, "unit": "mL"}
